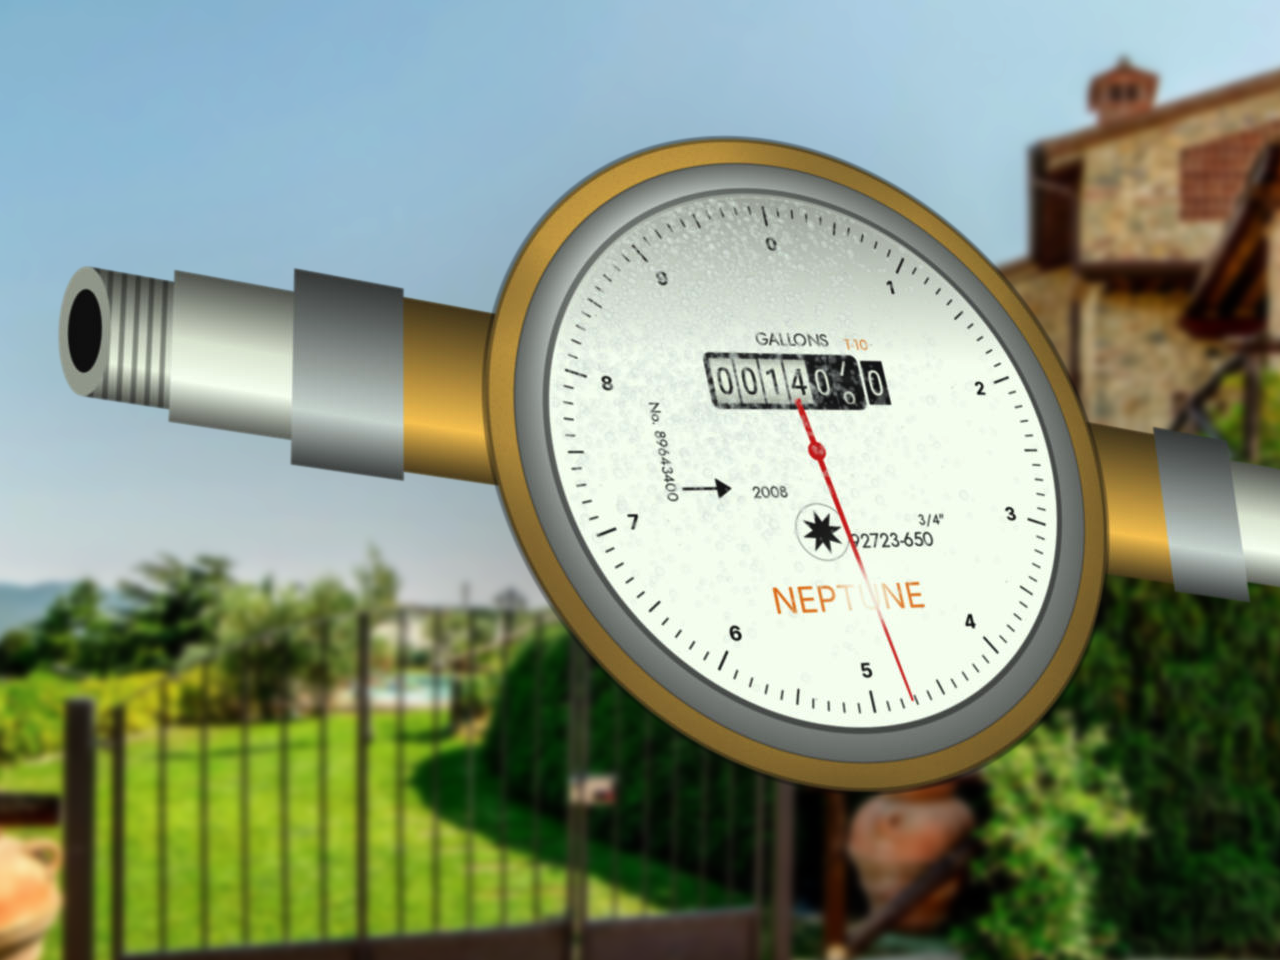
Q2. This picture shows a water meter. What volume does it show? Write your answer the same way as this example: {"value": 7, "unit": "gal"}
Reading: {"value": 14074.7, "unit": "gal"}
